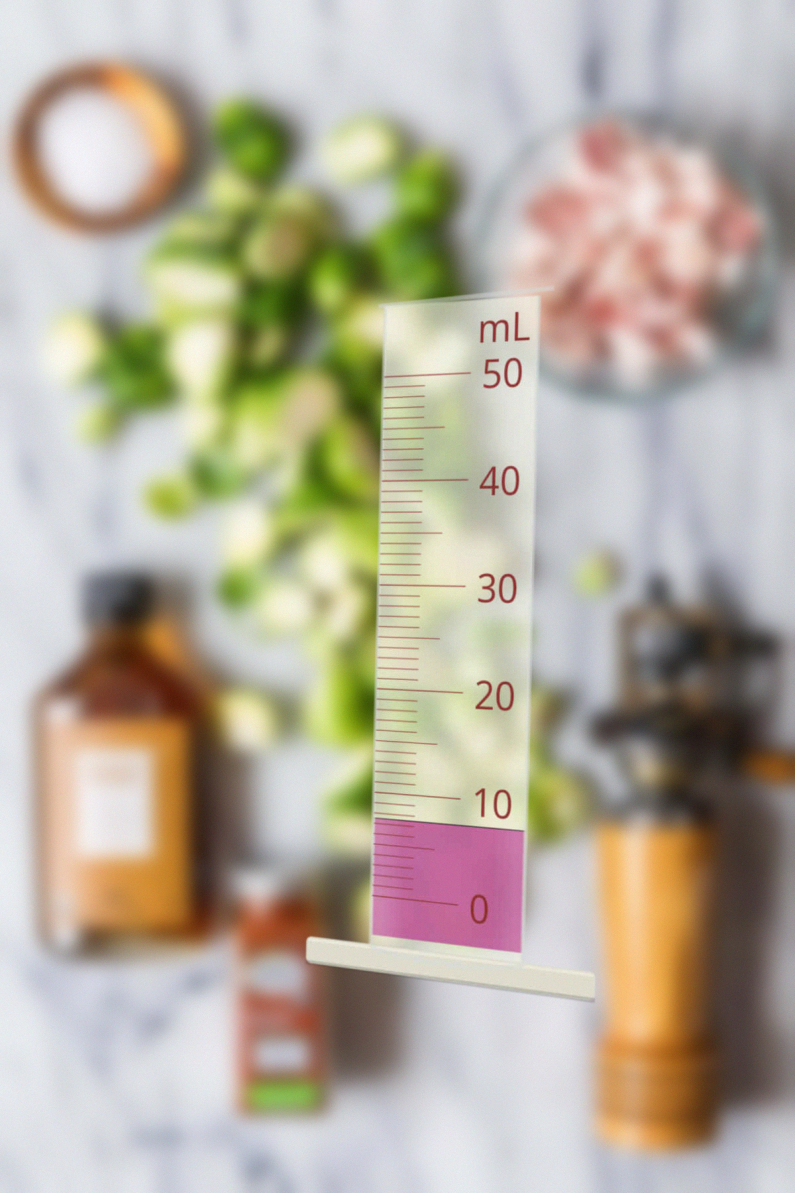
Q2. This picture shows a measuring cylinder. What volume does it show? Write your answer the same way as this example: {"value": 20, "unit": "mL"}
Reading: {"value": 7.5, "unit": "mL"}
